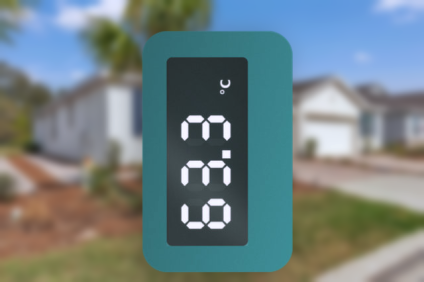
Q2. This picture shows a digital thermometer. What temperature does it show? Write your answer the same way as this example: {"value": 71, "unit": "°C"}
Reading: {"value": 63.3, "unit": "°C"}
